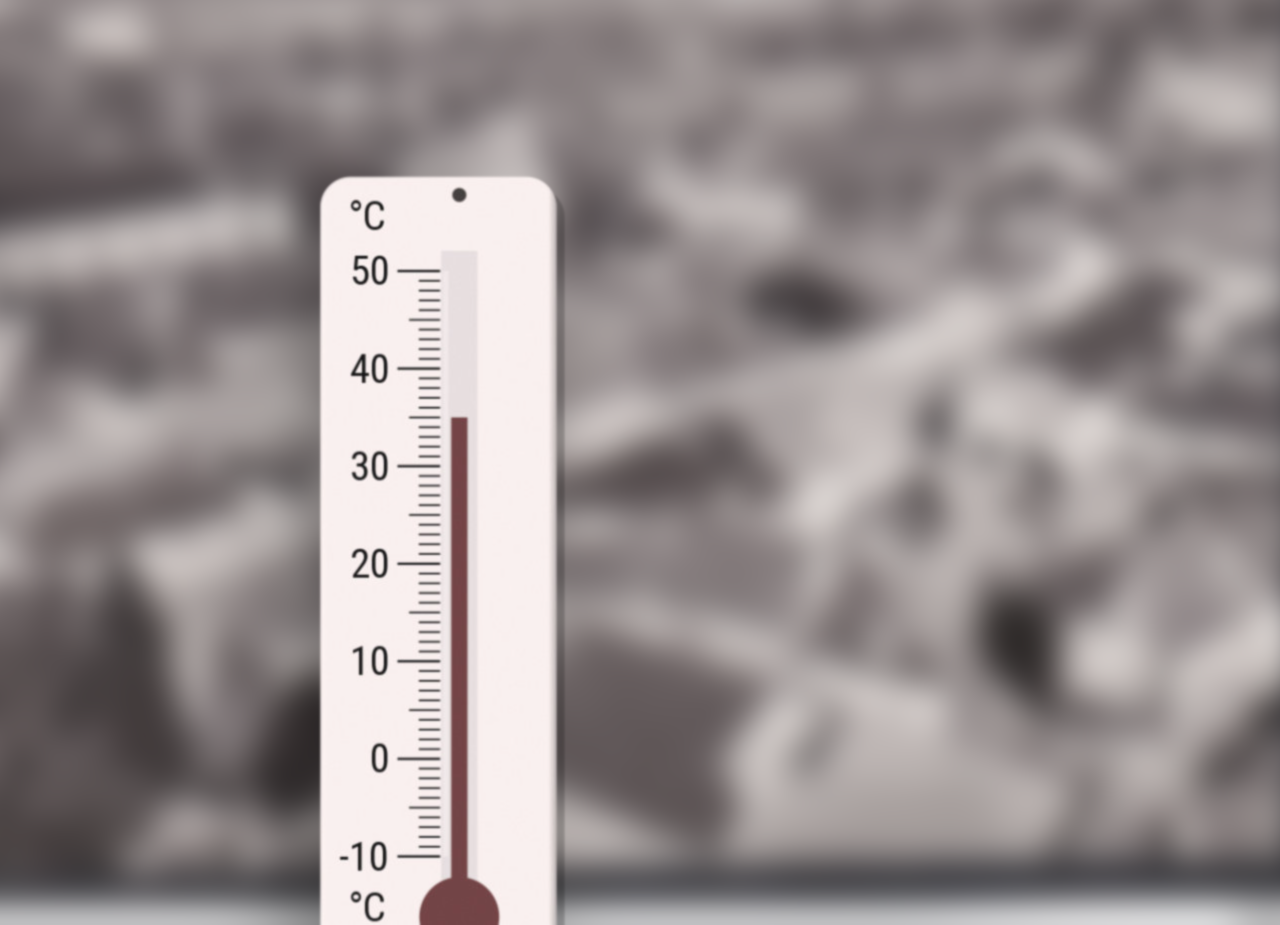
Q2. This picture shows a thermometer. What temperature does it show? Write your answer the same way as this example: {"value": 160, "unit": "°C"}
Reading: {"value": 35, "unit": "°C"}
